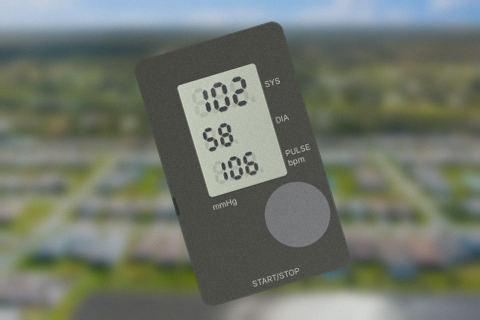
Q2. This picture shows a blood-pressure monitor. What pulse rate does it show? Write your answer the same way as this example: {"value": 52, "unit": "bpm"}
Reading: {"value": 106, "unit": "bpm"}
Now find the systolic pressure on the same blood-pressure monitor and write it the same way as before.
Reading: {"value": 102, "unit": "mmHg"}
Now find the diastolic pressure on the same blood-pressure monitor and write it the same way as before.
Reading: {"value": 58, "unit": "mmHg"}
